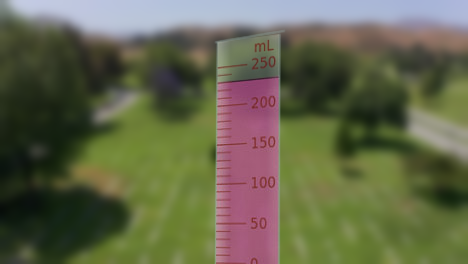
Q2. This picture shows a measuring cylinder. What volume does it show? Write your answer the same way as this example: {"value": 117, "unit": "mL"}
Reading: {"value": 230, "unit": "mL"}
